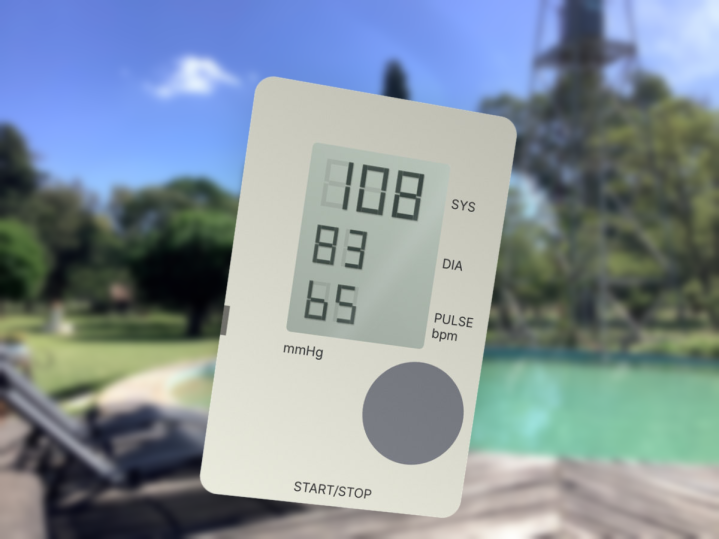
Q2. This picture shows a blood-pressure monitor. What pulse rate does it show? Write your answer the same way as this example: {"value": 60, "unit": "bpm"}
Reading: {"value": 65, "unit": "bpm"}
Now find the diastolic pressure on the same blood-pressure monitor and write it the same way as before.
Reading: {"value": 83, "unit": "mmHg"}
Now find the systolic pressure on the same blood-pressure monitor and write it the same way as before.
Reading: {"value": 108, "unit": "mmHg"}
